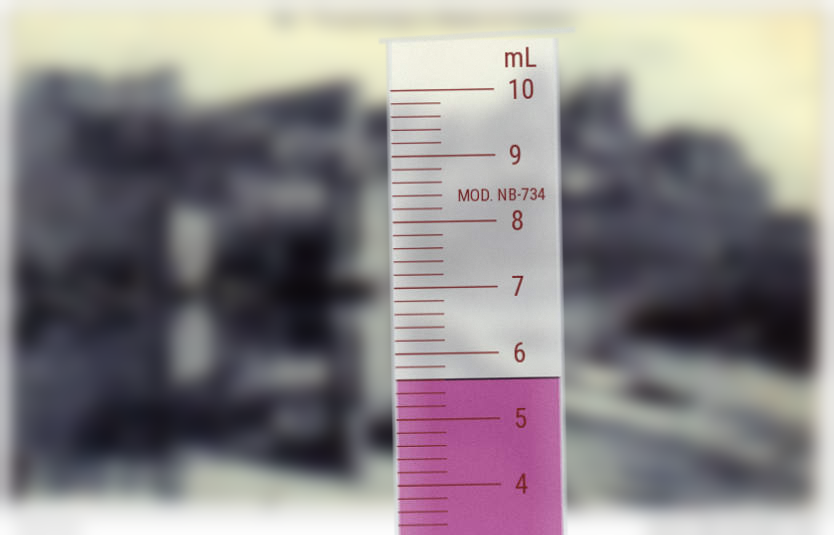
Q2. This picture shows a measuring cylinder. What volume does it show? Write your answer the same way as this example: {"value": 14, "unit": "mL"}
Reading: {"value": 5.6, "unit": "mL"}
